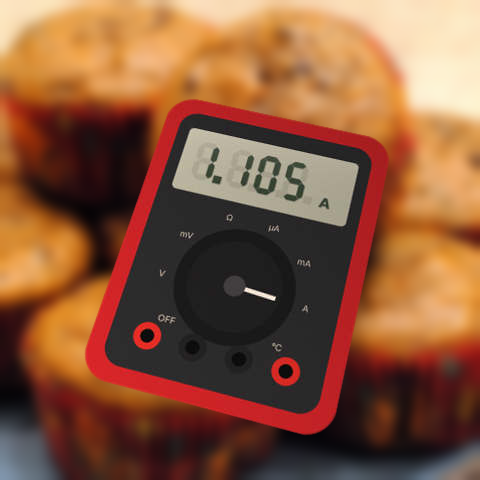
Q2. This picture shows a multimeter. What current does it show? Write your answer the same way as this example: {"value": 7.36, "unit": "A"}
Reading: {"value": 1.105, "unit": "A"}
